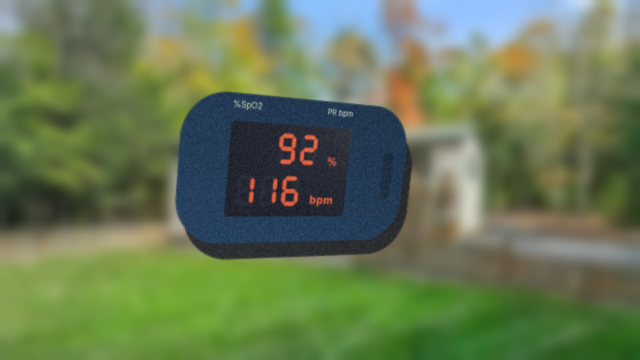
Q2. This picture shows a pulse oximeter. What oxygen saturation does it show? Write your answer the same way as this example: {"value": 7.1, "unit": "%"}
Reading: {"value": 92, "unit": "%"}
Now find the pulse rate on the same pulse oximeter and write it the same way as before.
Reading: {"value": 116, "unit": "bpm"}
